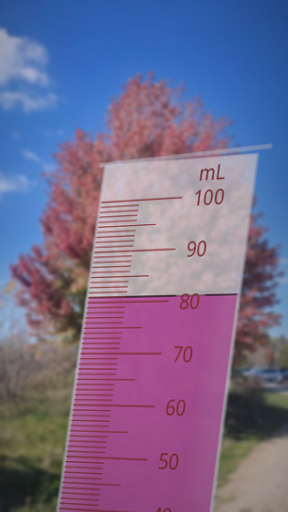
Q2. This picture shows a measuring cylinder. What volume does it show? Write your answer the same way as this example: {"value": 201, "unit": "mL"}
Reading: {"value": 81, "unit": "mL"}
